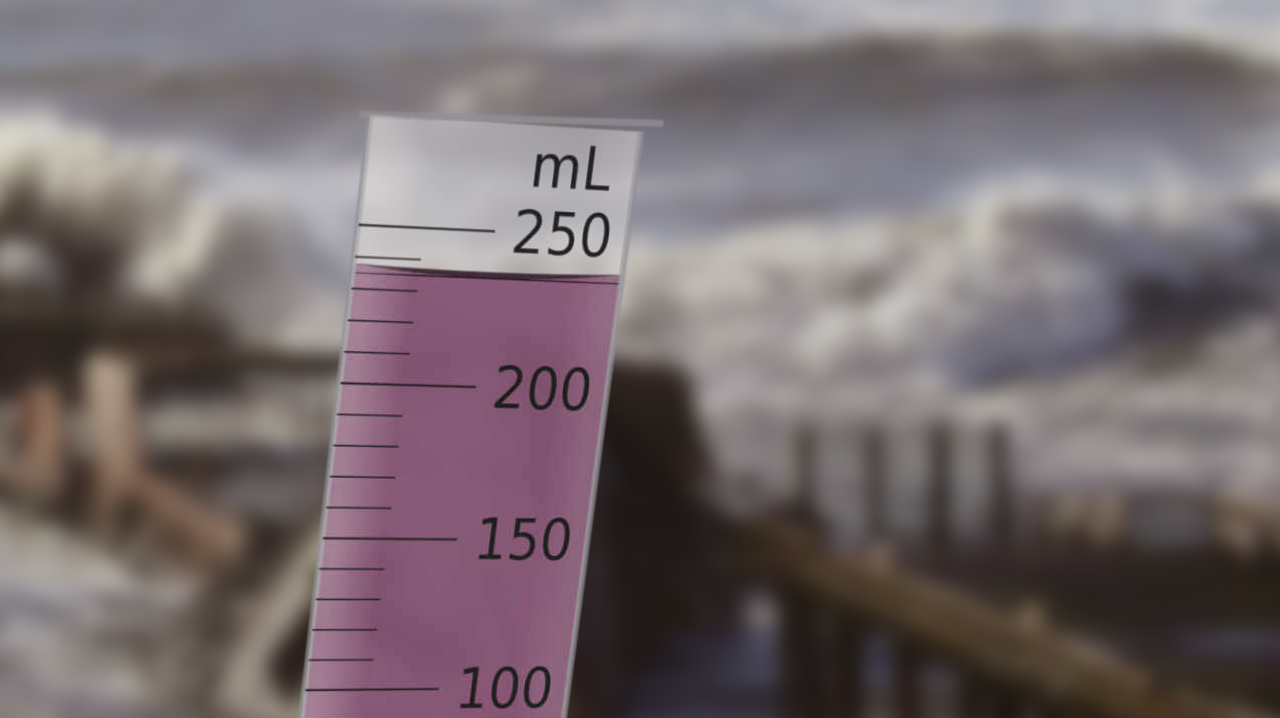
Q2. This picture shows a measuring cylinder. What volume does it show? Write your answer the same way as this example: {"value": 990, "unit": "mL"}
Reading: {"value": 235, "unit": "mL"}
